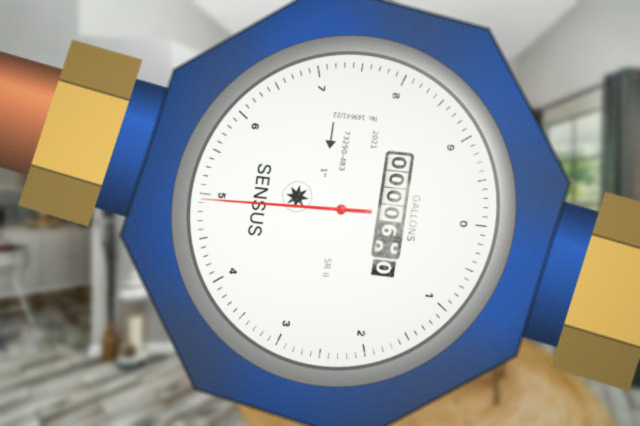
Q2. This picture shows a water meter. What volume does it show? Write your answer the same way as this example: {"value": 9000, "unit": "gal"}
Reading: {"value": 684.9, "unit": "gal"}
